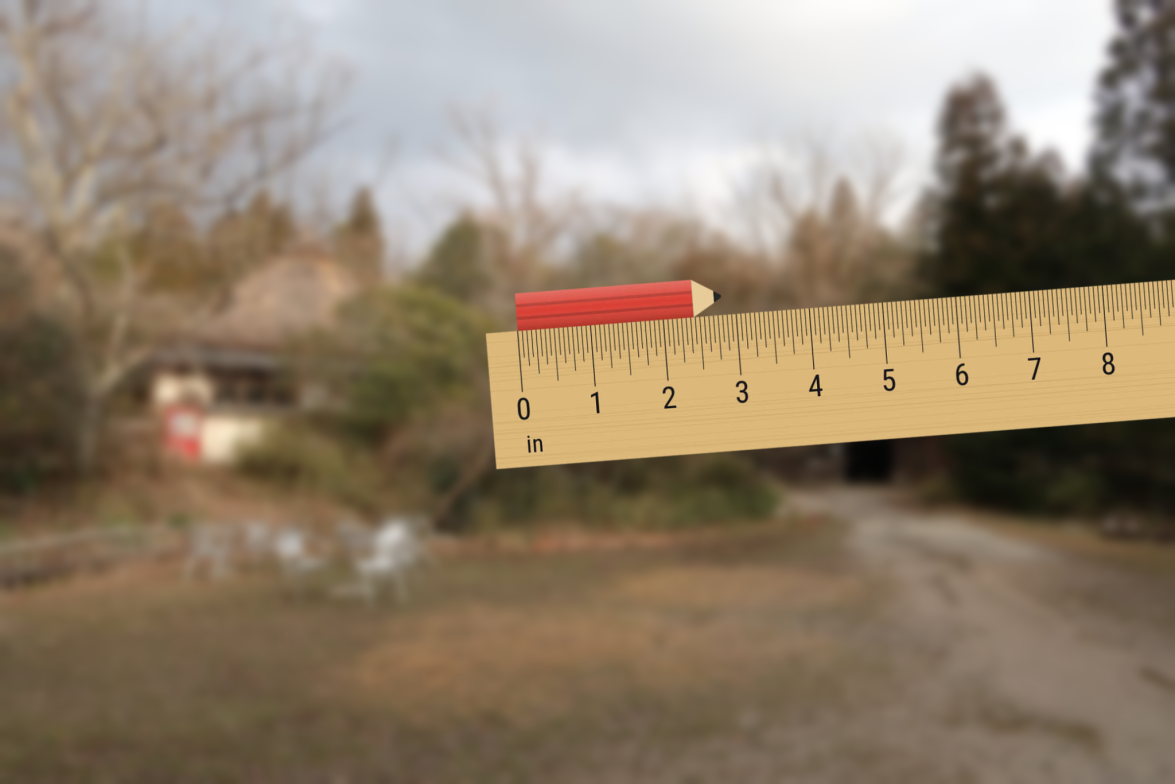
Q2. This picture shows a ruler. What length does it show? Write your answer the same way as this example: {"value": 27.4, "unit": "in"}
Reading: {"value": 2.8125, "unit": "in"}
